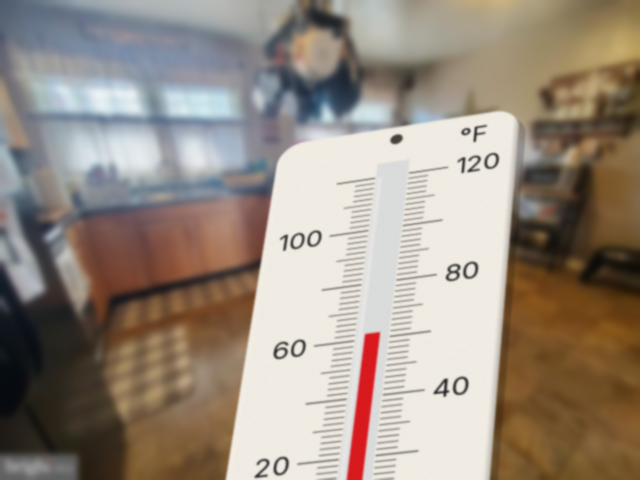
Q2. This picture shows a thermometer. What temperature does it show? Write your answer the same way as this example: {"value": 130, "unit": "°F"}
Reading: {"value": 62, "unit": "°F"}
